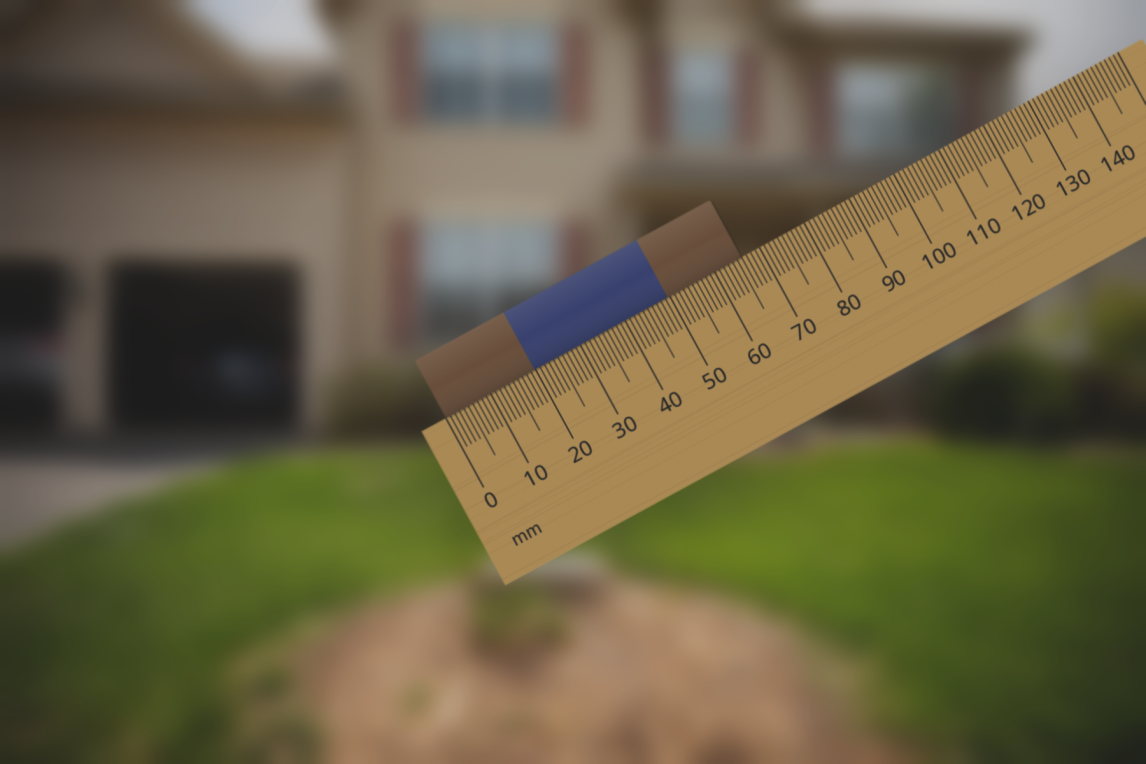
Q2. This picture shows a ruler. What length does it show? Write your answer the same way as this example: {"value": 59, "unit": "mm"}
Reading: {"value": 66, "unit": "mm"}
